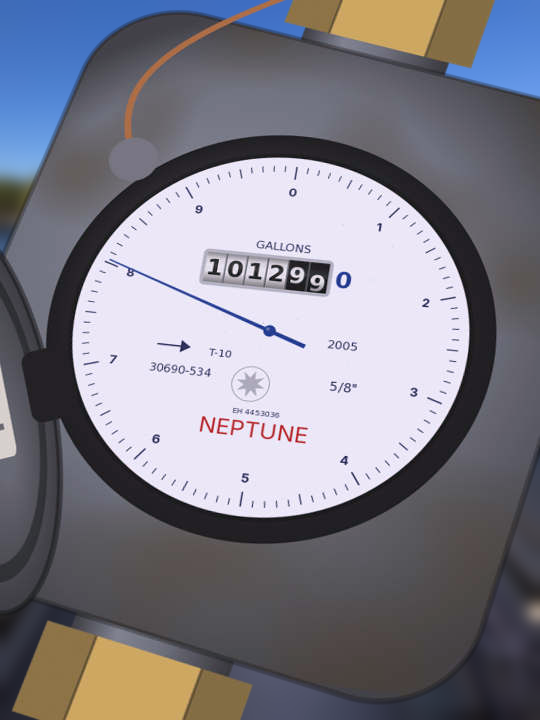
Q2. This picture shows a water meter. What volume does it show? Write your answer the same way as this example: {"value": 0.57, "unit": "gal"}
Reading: {"value": 1012988.0, "unit": "gal"}
